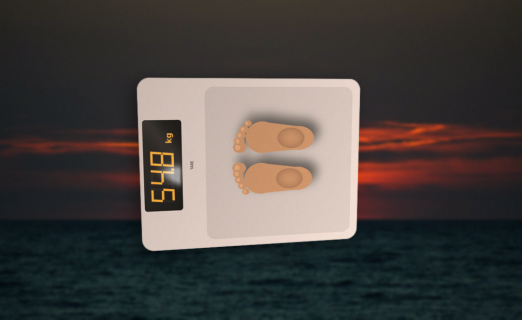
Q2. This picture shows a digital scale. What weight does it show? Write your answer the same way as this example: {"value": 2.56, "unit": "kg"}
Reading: {"value": 54.8, "unit": "kg"}
